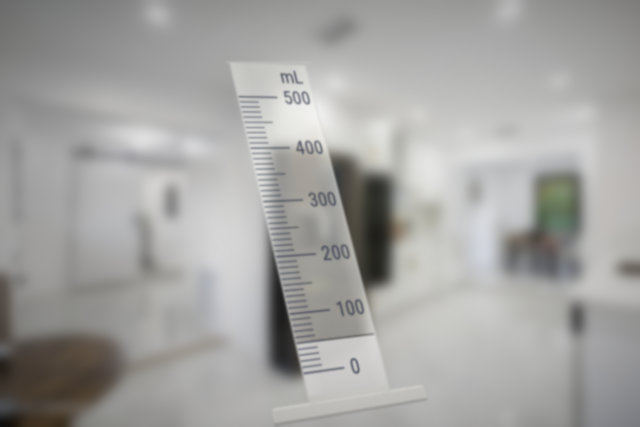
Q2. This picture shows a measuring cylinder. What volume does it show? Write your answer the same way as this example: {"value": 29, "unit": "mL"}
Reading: {"value": 50, "unit": "mL"}
